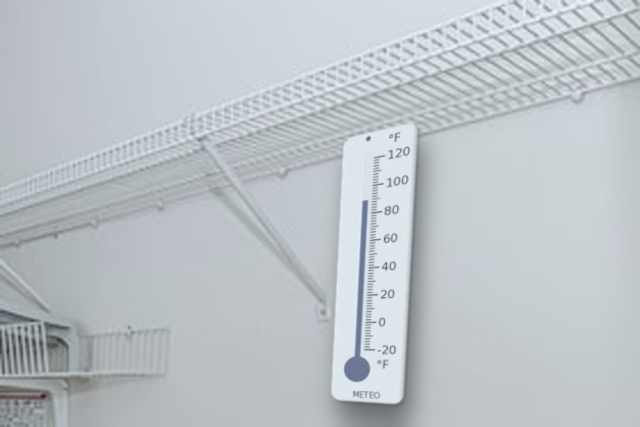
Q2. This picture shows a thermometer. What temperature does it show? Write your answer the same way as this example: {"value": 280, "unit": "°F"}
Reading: {"value": 90, "unit": "°F"}
